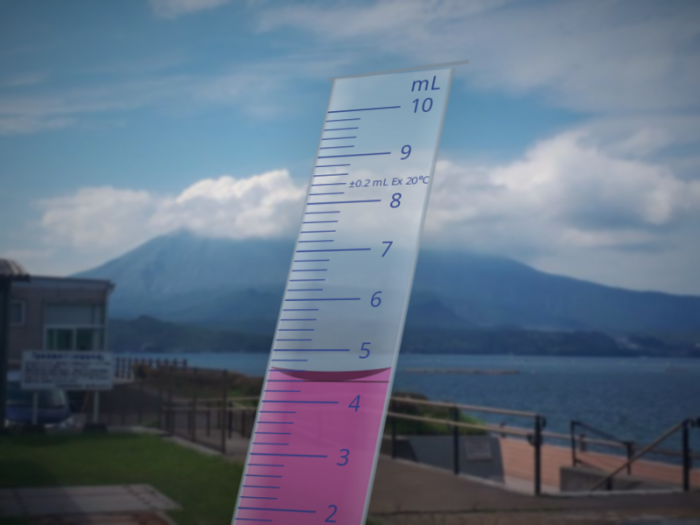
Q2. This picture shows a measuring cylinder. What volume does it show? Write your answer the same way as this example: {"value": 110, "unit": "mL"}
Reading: {"value": 4.4, "unit": "mL"}
